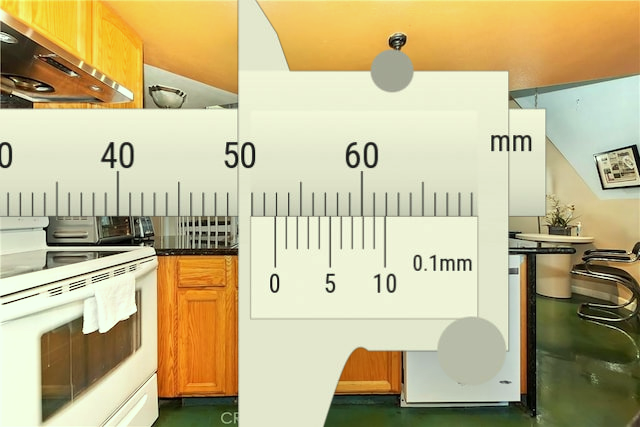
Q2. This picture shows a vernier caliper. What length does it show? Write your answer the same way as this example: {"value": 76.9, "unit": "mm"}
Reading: {"value": 52.9, "unit": "mm"}
